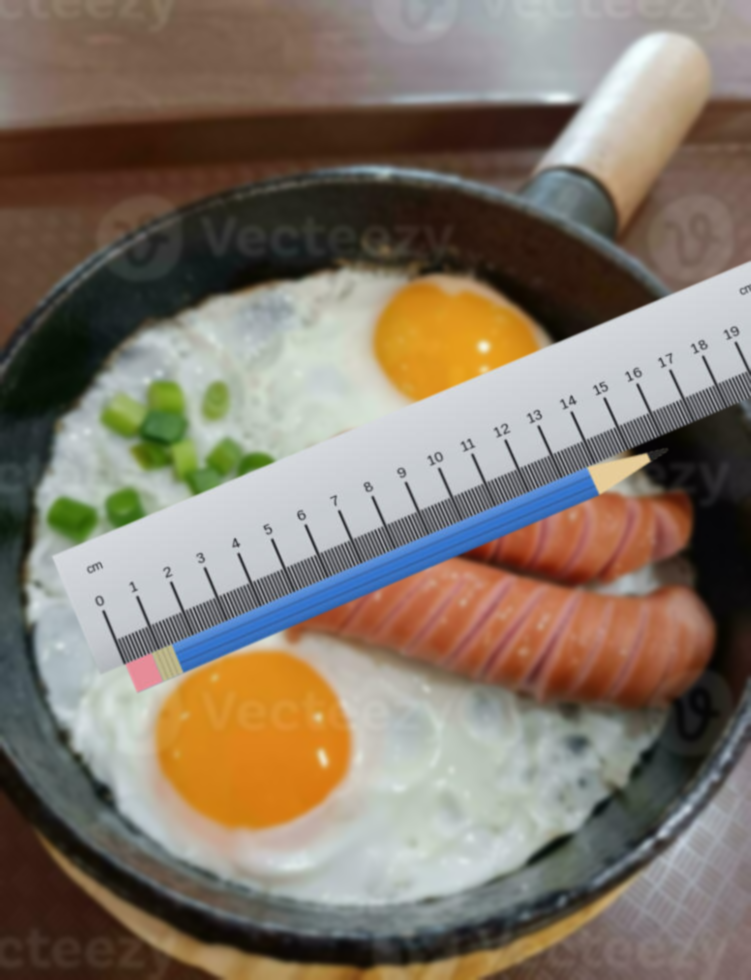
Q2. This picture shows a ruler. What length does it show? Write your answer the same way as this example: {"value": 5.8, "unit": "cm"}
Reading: {"value": 16, "unit": "cm"}
